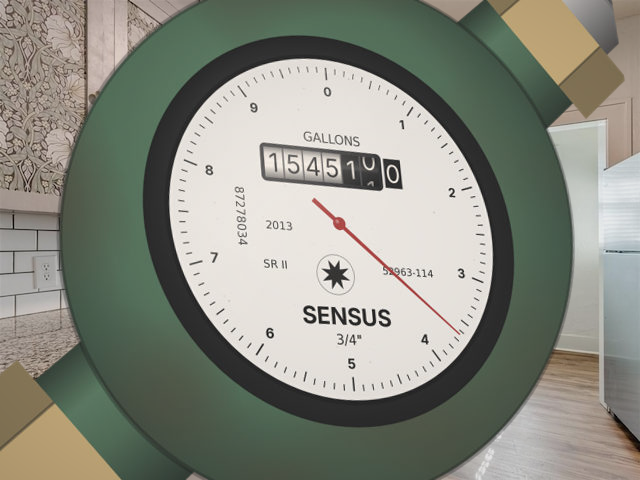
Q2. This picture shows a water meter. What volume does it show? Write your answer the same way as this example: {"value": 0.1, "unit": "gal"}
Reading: {"value": 1545103.6, "unit": "gal"}
